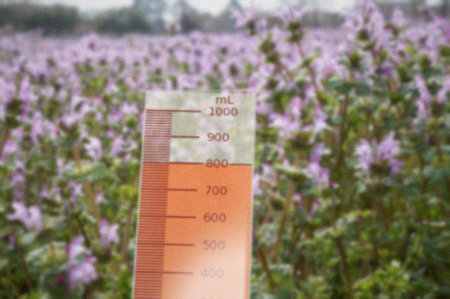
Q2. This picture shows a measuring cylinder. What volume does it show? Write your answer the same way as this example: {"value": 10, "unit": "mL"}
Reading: {"value": 800, "unit": "mL"}
